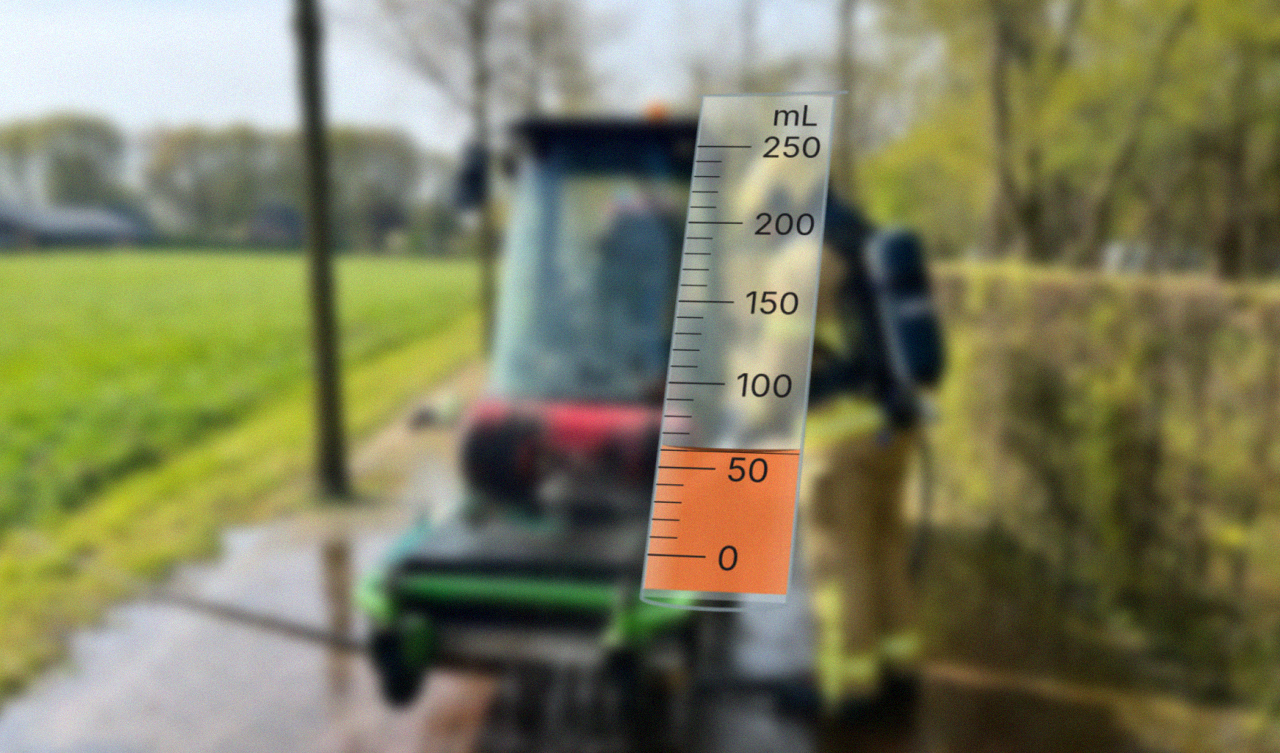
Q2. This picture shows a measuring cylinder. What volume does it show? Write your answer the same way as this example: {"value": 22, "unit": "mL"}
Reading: {"value": 60, "unit": "mL"}
